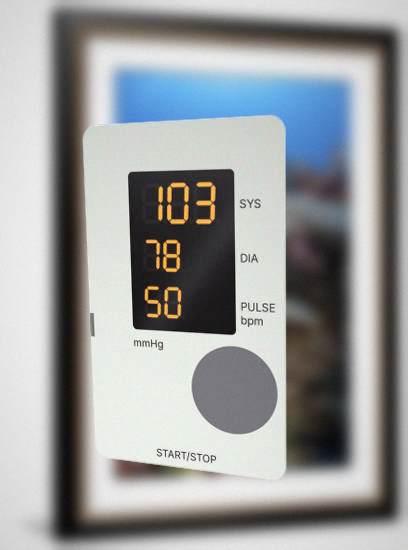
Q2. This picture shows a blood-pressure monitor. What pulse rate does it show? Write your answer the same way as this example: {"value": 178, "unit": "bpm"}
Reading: {"value": 50, "unit": "bpm"}
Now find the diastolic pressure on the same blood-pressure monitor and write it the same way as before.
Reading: {"value": 78, "unit": "mmHg"}
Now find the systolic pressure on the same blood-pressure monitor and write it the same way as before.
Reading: {"value": 103, "unit": "mmHg"}
